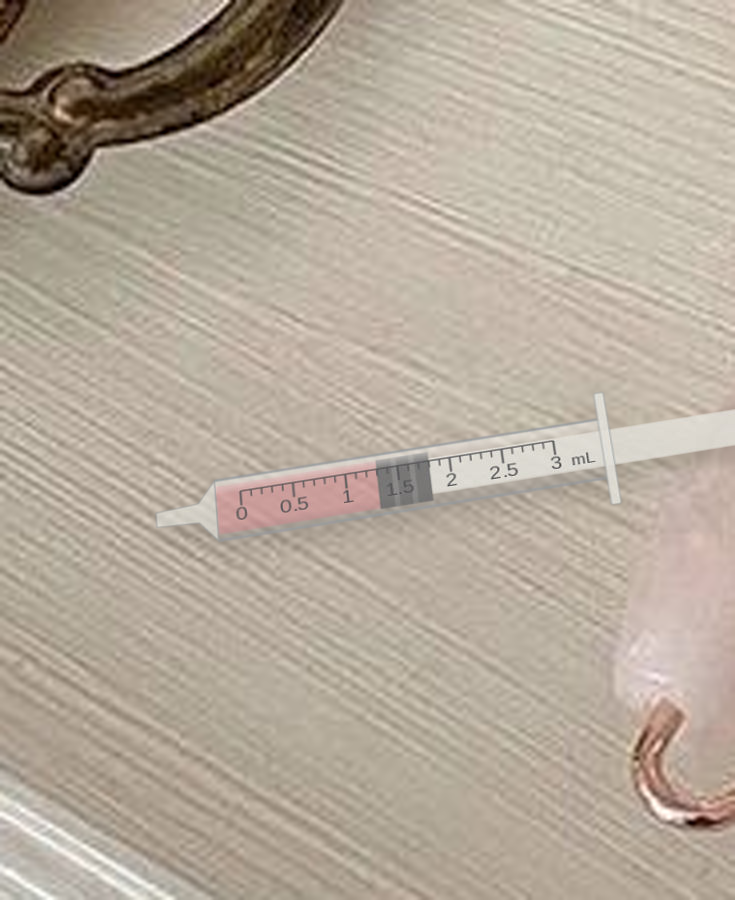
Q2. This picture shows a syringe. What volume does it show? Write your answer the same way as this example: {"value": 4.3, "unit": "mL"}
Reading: {"value": 1.3, "unit": "mL"}
